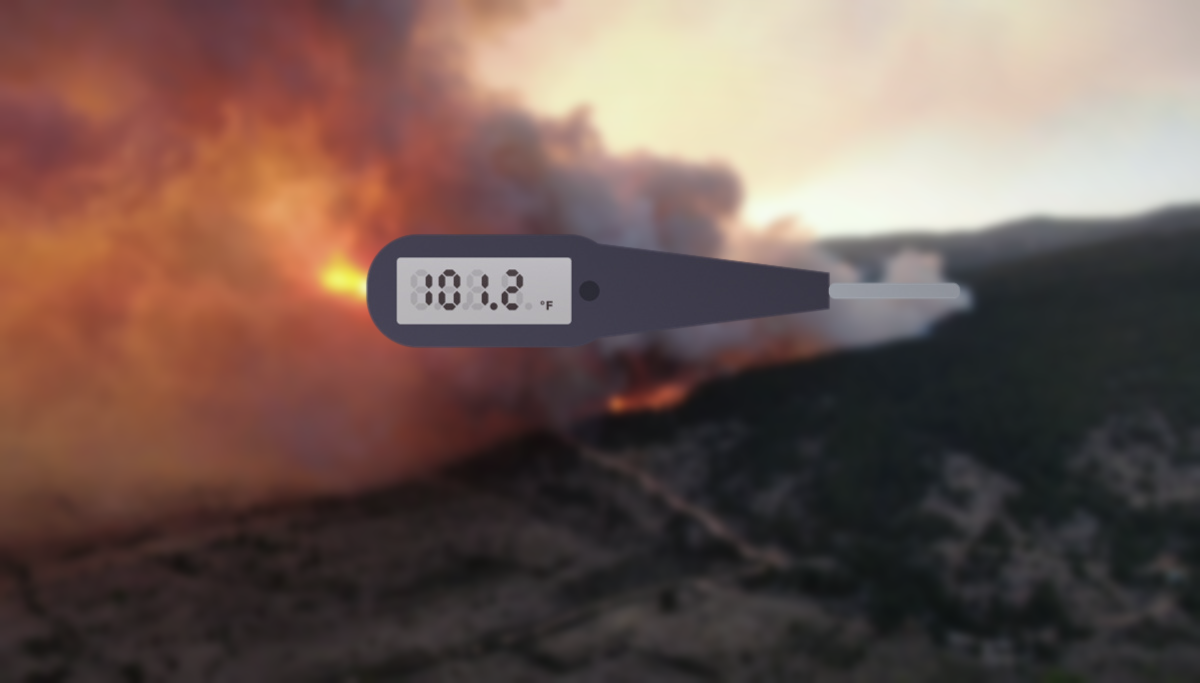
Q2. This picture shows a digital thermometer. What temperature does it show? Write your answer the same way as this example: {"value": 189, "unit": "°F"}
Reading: {"value": 101.2, "unit": "°F"}
